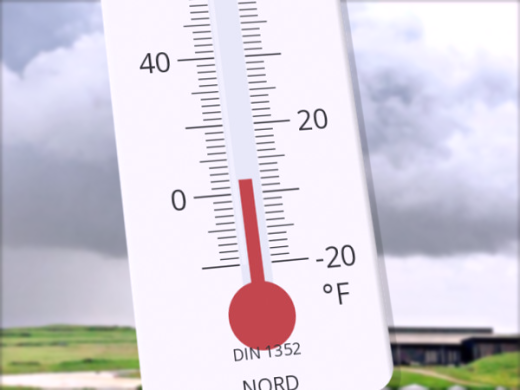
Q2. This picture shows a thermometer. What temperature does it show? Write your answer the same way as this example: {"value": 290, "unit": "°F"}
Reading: {"value": 4, "unit": "°F"}
